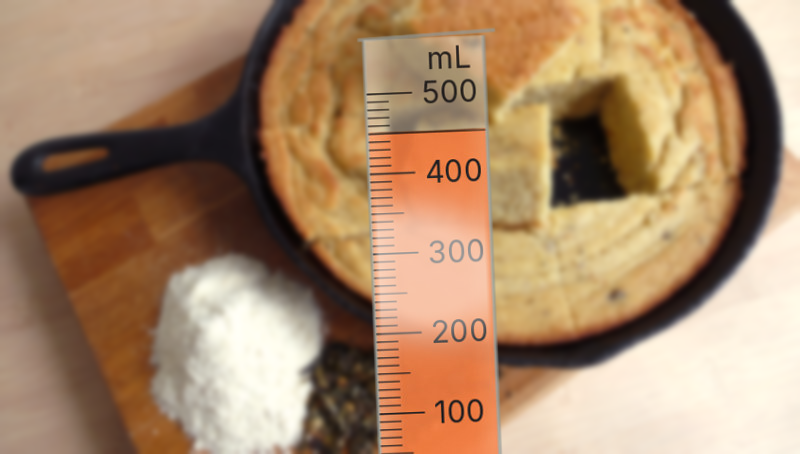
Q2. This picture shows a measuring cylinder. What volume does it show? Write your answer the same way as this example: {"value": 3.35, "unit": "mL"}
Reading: {"value": 450, "unit": "mL"}
